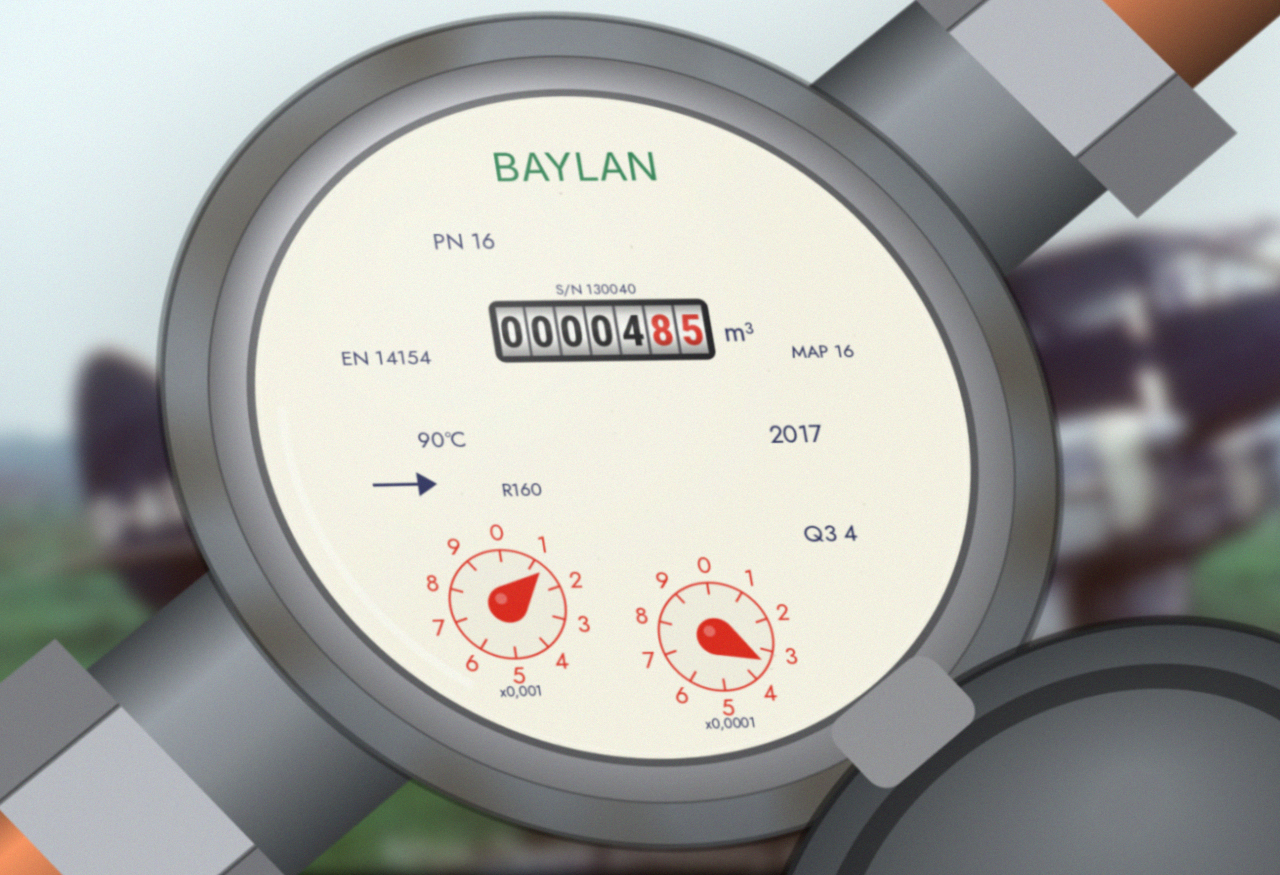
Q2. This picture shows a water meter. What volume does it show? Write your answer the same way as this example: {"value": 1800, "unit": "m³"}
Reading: {"value": 4.8513, "unit": "m³"}
